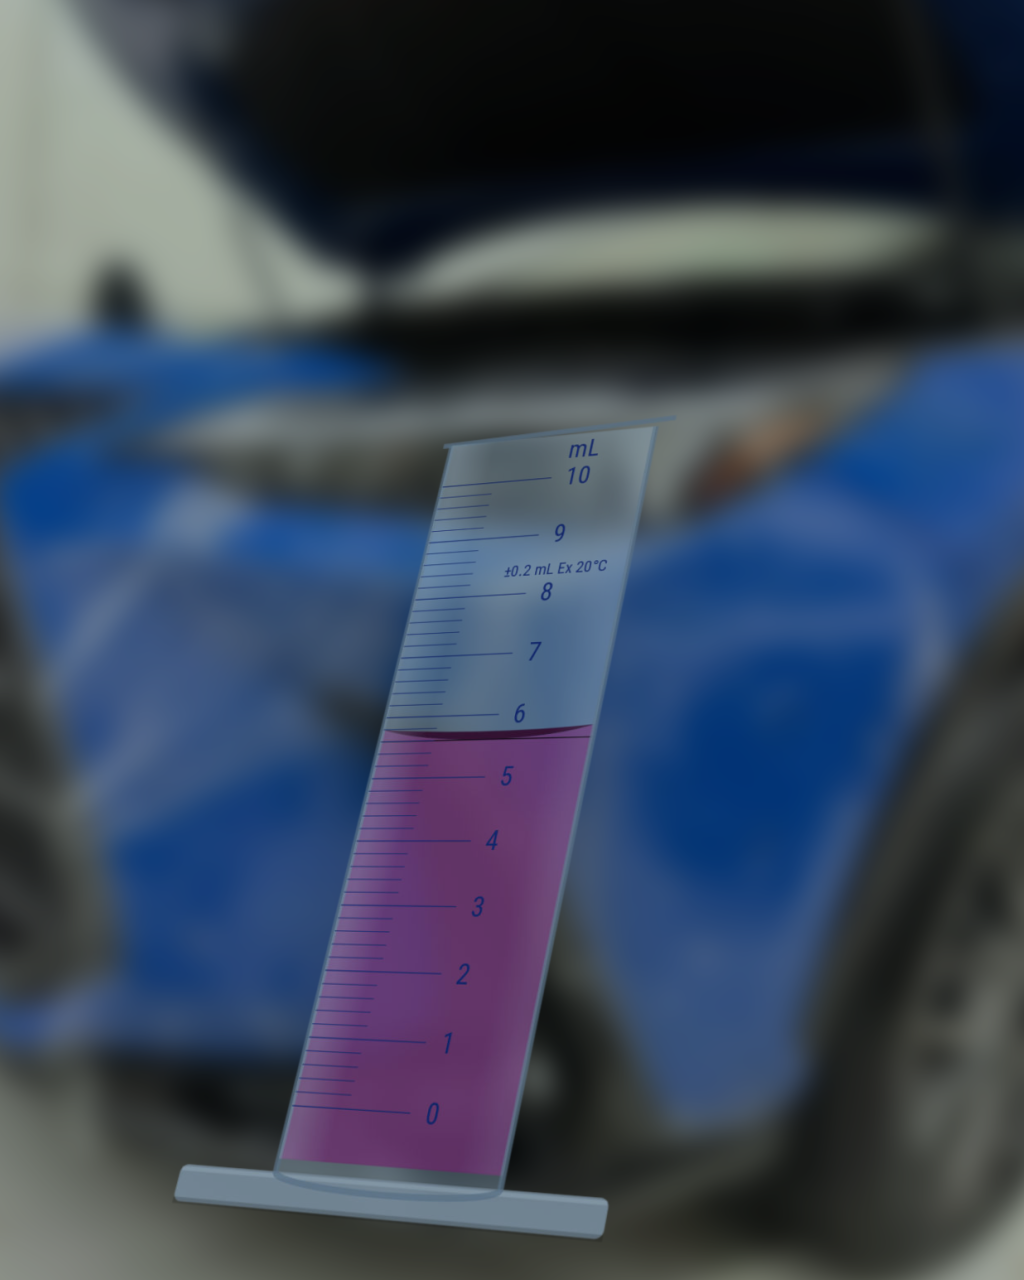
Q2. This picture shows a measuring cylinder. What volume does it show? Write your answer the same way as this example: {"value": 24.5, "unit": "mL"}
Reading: {"value": 5.6, "unit": "mL"}
